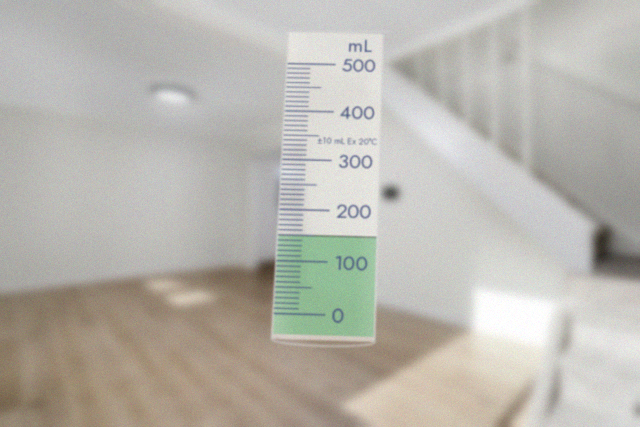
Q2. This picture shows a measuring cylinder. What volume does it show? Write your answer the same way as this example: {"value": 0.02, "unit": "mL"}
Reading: {"value": 150, "unit": "mL"}
